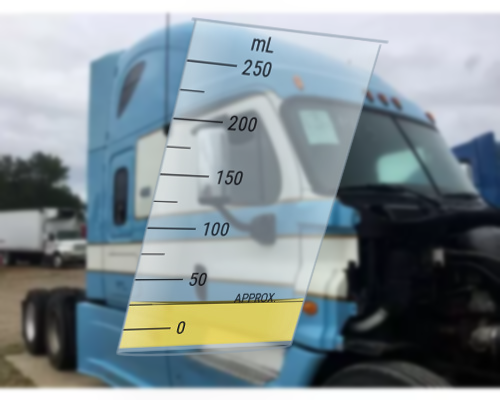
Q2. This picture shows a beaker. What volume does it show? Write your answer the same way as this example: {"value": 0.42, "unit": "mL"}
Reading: {"value": 25, "unit": "mL"}
